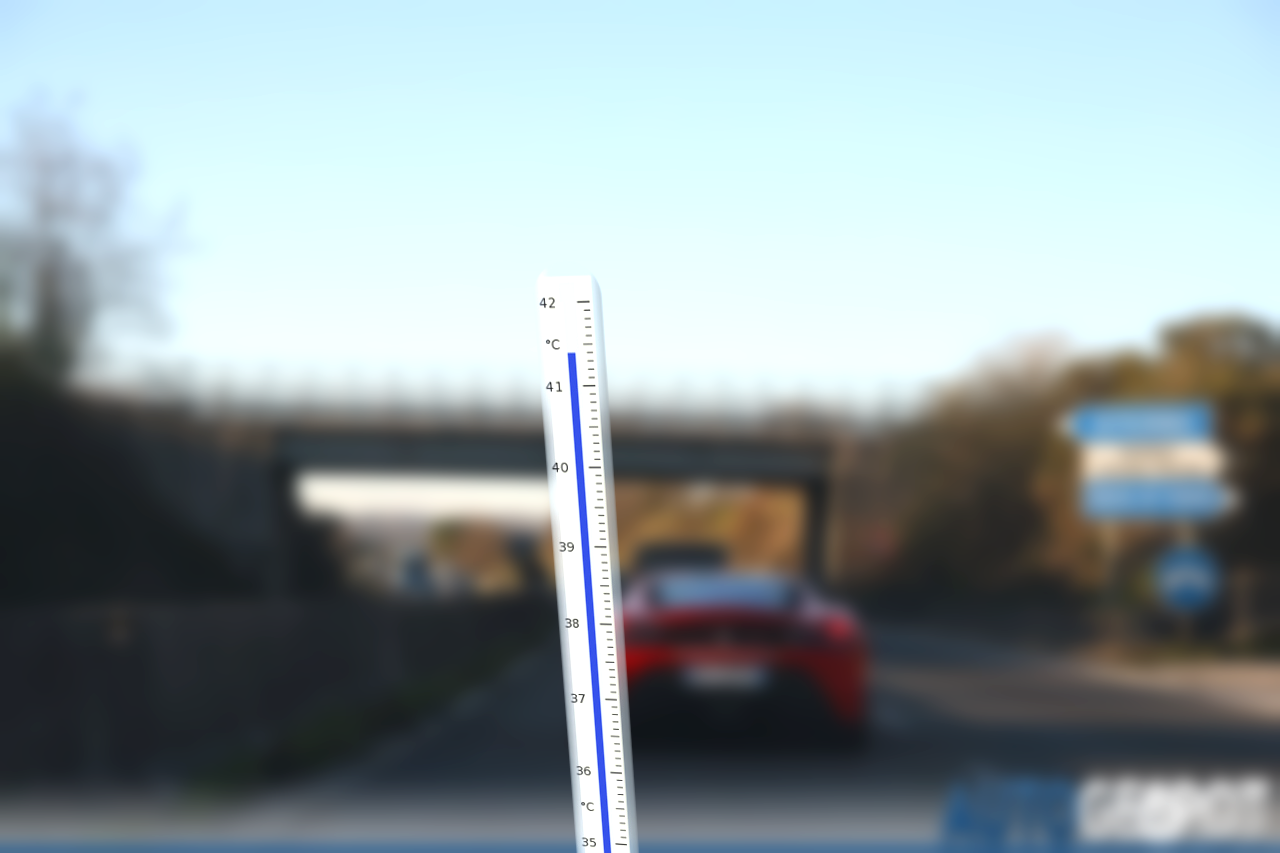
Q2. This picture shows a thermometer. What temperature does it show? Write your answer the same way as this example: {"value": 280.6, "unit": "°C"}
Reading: {"value": 41.4, "unit": "°C"}
